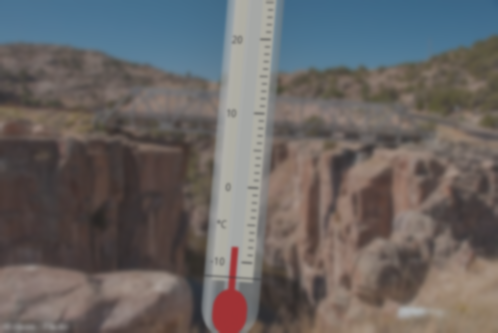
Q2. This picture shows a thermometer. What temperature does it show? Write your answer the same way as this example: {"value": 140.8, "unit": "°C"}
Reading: {"value": -8, "unit": "°C"}
